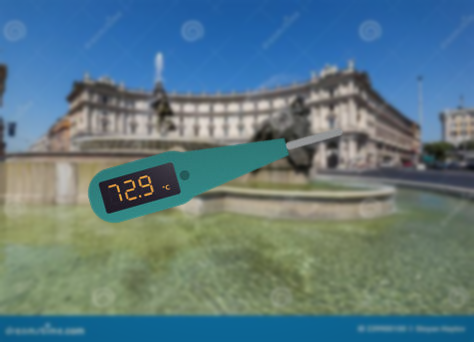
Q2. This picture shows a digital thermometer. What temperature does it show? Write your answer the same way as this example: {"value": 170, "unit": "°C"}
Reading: {"value": 72.9, "unit": "°C"}
